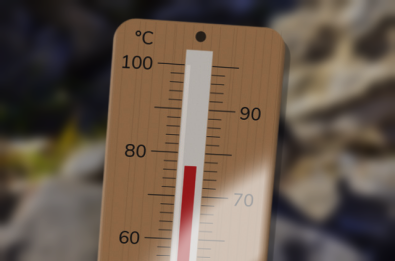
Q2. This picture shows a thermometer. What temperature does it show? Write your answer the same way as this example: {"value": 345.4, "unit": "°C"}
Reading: {"value": 77, "unit": "°C"}
